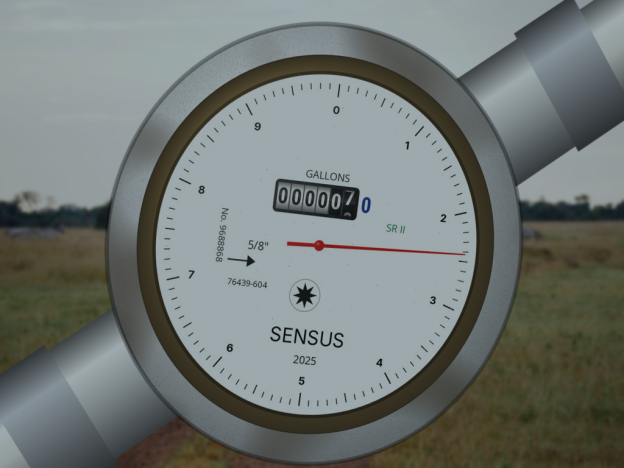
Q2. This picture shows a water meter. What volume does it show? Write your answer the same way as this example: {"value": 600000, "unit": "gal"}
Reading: {"value": 72.4, "unit": "gal"}
